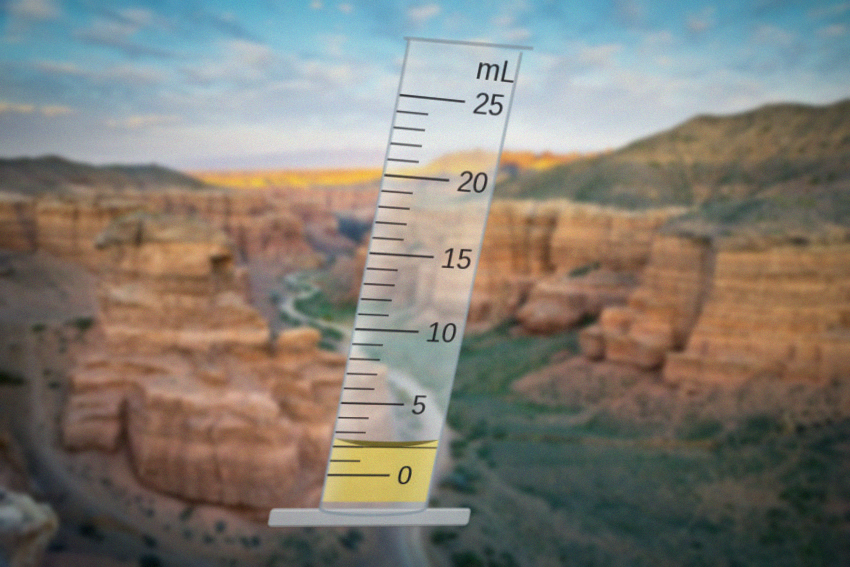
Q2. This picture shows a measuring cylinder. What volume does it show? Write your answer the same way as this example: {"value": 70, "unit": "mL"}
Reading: {"value": 2, "unit": "mL"}
